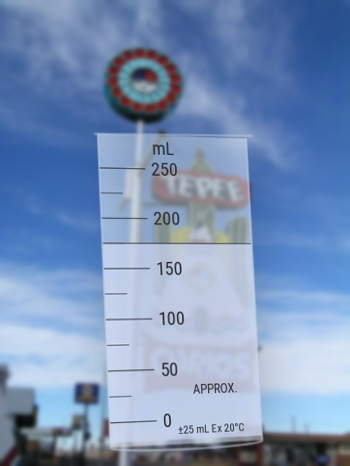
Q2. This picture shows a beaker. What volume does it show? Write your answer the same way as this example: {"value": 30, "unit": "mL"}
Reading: {"value": 175, "unit": "mL"}
